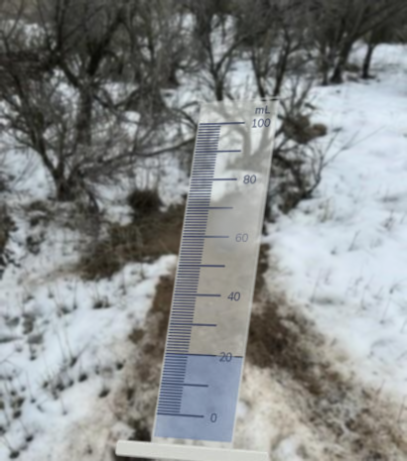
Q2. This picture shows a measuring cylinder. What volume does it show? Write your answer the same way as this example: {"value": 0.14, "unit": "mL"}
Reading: {"value": 20, "unit": "mL"}
